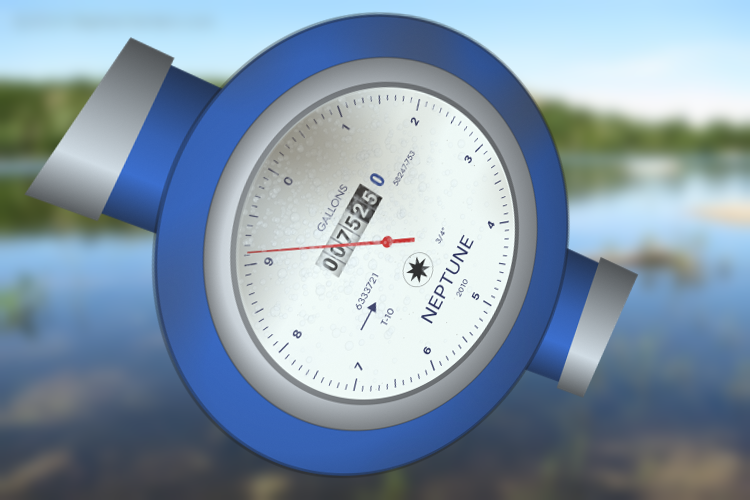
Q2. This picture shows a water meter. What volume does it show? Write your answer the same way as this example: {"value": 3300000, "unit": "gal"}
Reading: {"value": 75249.1, "unit": "gal"}
